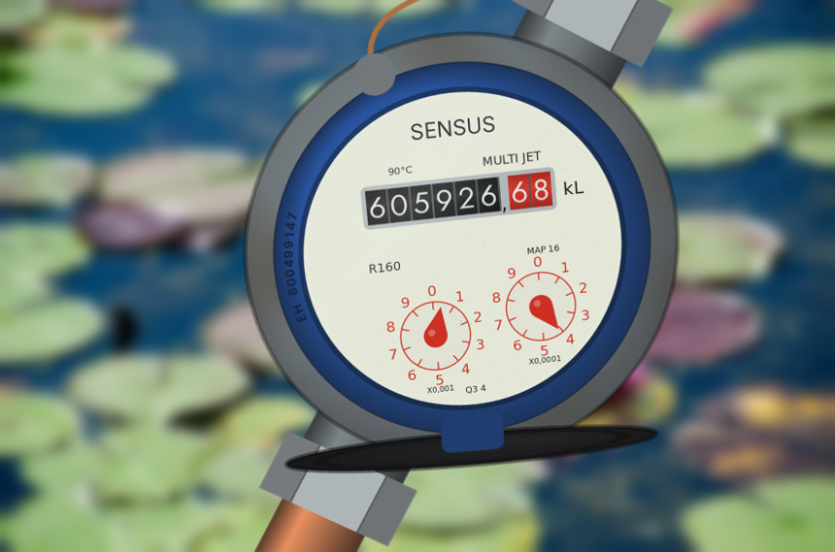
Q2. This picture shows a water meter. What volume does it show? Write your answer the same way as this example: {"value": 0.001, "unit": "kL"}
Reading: {"value": 605926.6804, "unit": "kL"}
